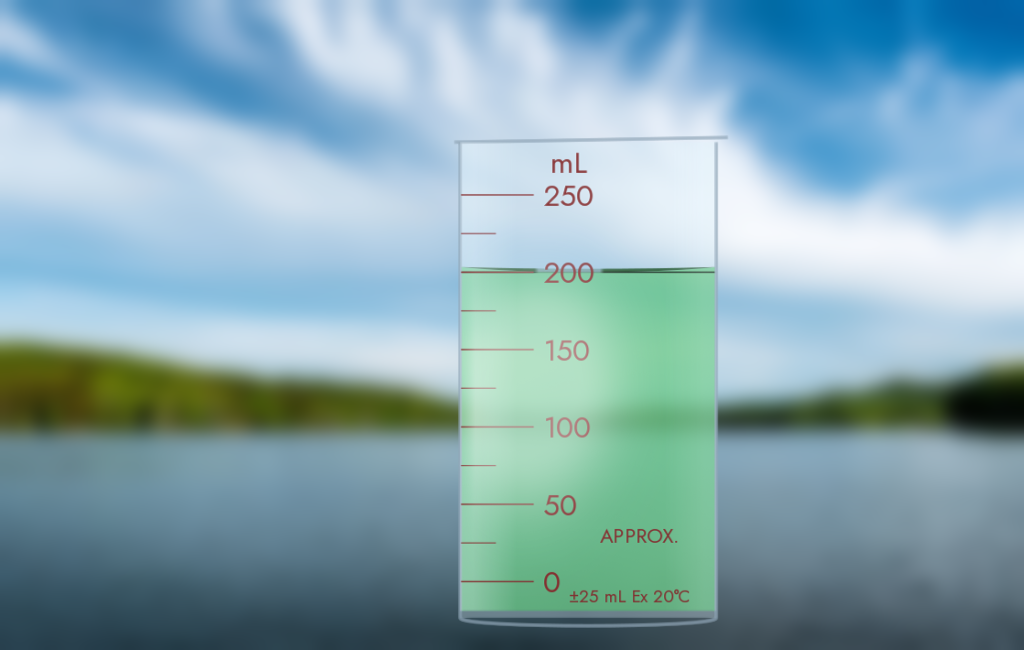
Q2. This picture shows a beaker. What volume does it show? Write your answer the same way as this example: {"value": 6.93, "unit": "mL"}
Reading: {"value": 200, "unit": "mL"}
